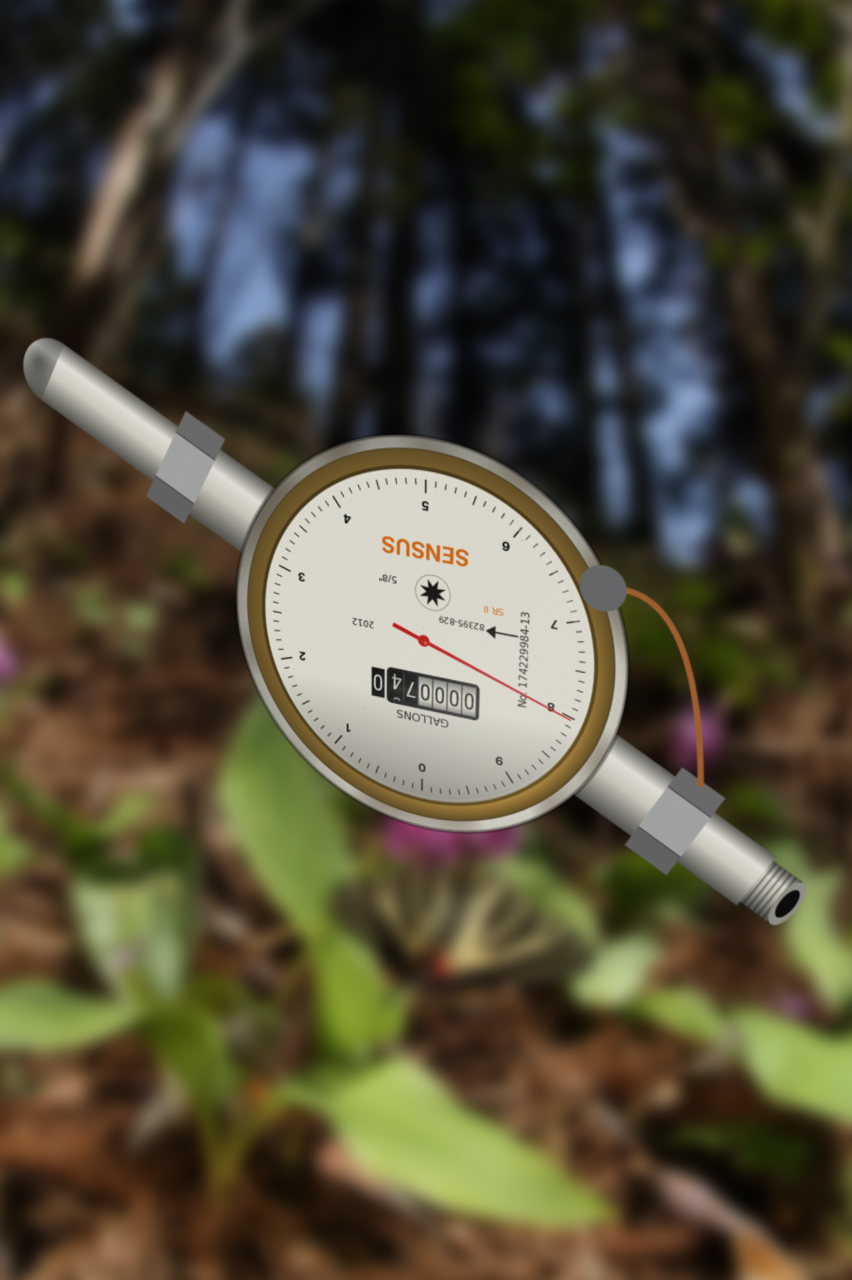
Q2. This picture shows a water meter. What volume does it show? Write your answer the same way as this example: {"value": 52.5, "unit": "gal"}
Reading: {"value": 738.0, "unit": "gal"}
